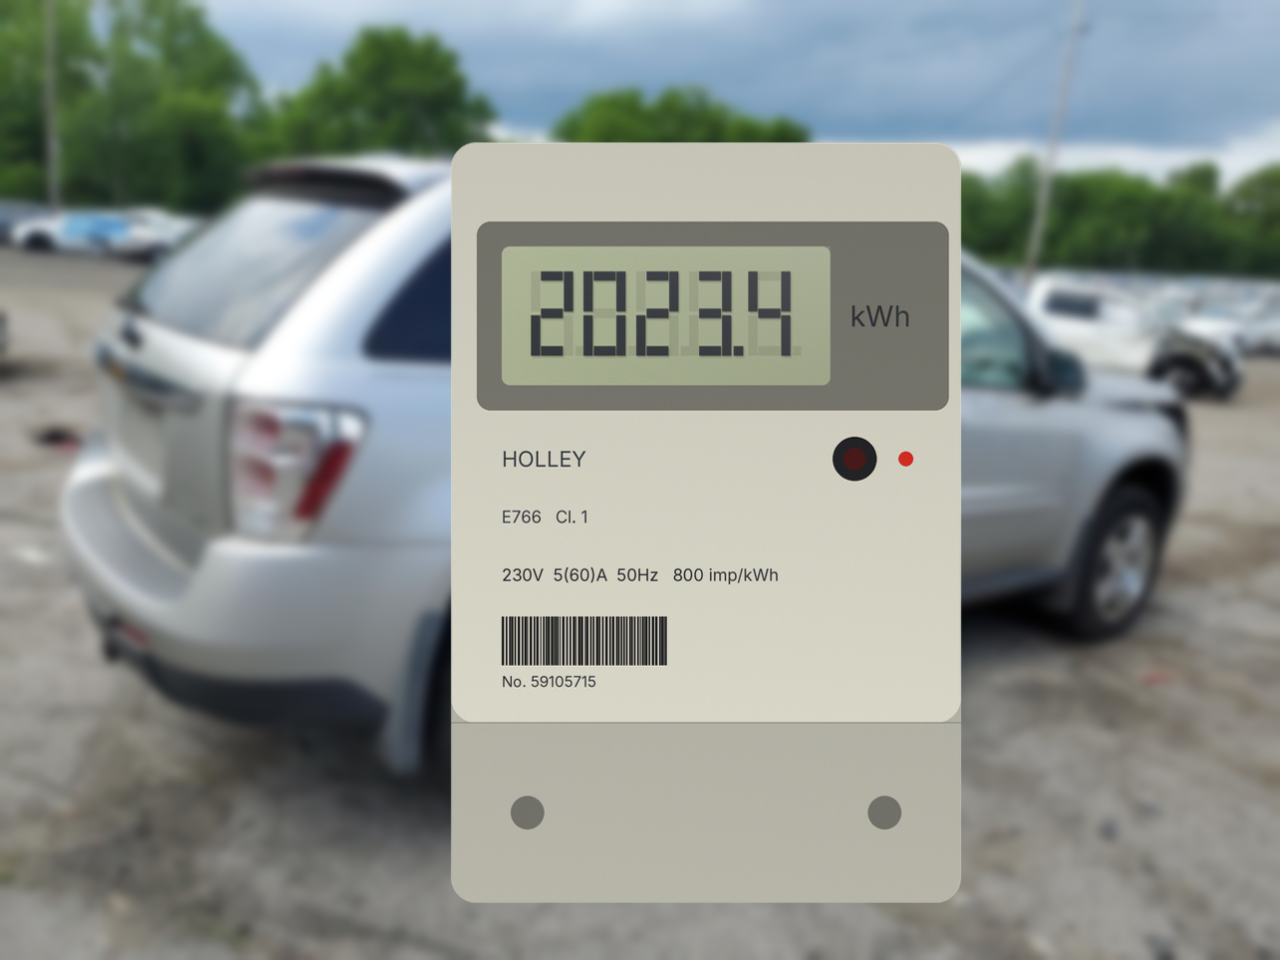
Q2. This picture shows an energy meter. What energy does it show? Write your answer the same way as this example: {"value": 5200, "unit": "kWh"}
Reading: {"value": 2023.4, "unit": "kWh"}
